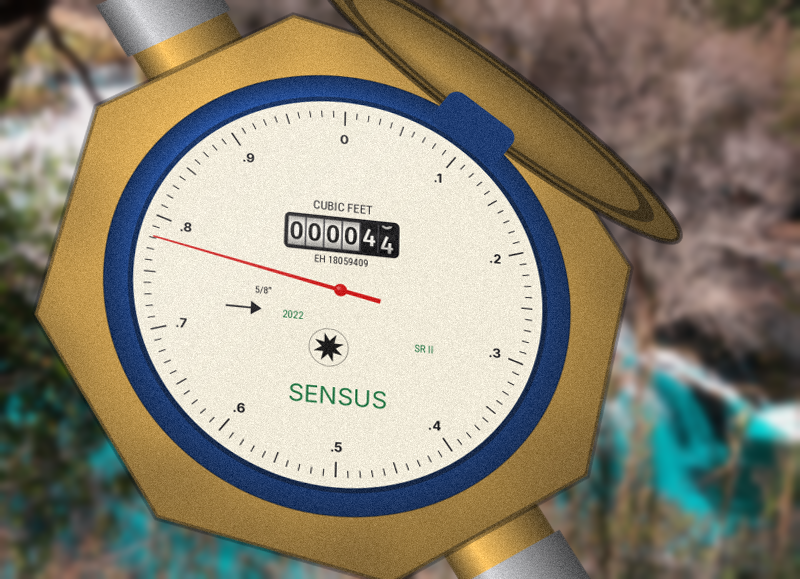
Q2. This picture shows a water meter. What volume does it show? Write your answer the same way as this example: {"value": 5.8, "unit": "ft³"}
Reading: {"value": 43.78, "unit": "ft³"}
